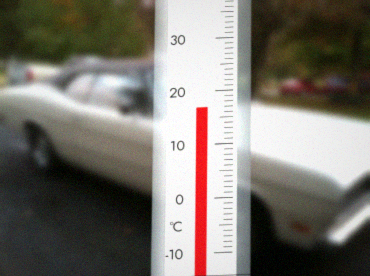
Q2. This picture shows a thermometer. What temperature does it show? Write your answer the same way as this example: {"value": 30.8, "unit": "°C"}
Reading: {"value": 17, "unit": "°C"}
